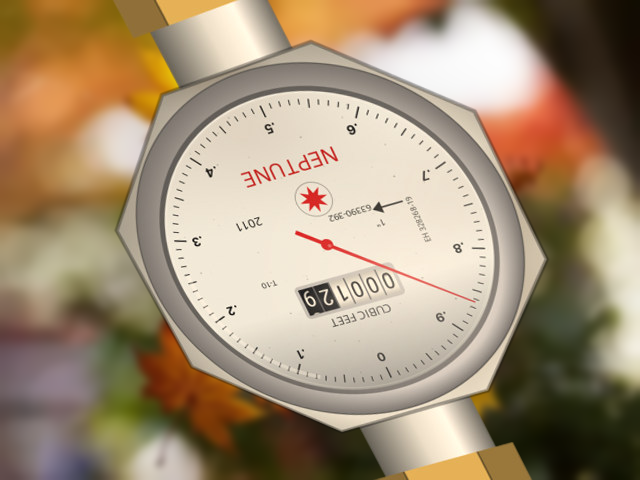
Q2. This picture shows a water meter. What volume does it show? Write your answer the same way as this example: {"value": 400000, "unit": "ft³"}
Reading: {"value": 128.86, "unit": "ft³"}
